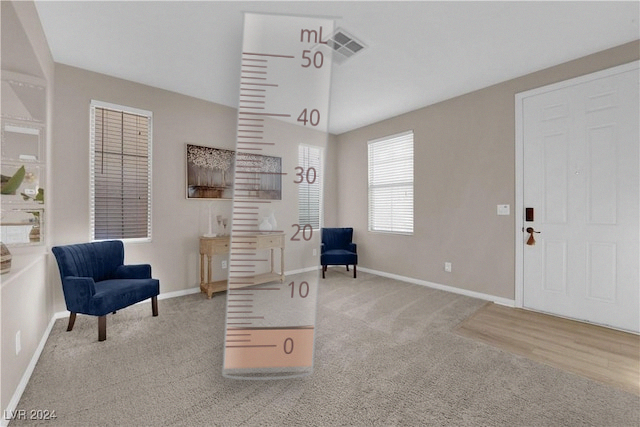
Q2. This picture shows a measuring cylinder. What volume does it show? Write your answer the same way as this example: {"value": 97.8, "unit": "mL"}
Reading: {"value": 3, "unit": "mL"}
